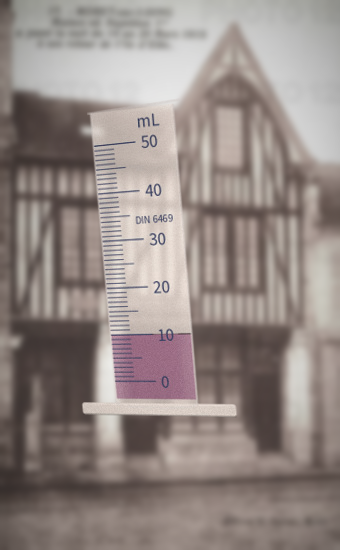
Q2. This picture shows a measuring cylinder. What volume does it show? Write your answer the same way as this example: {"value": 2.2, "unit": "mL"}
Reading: {"value": 10, "unit": "mL"}
